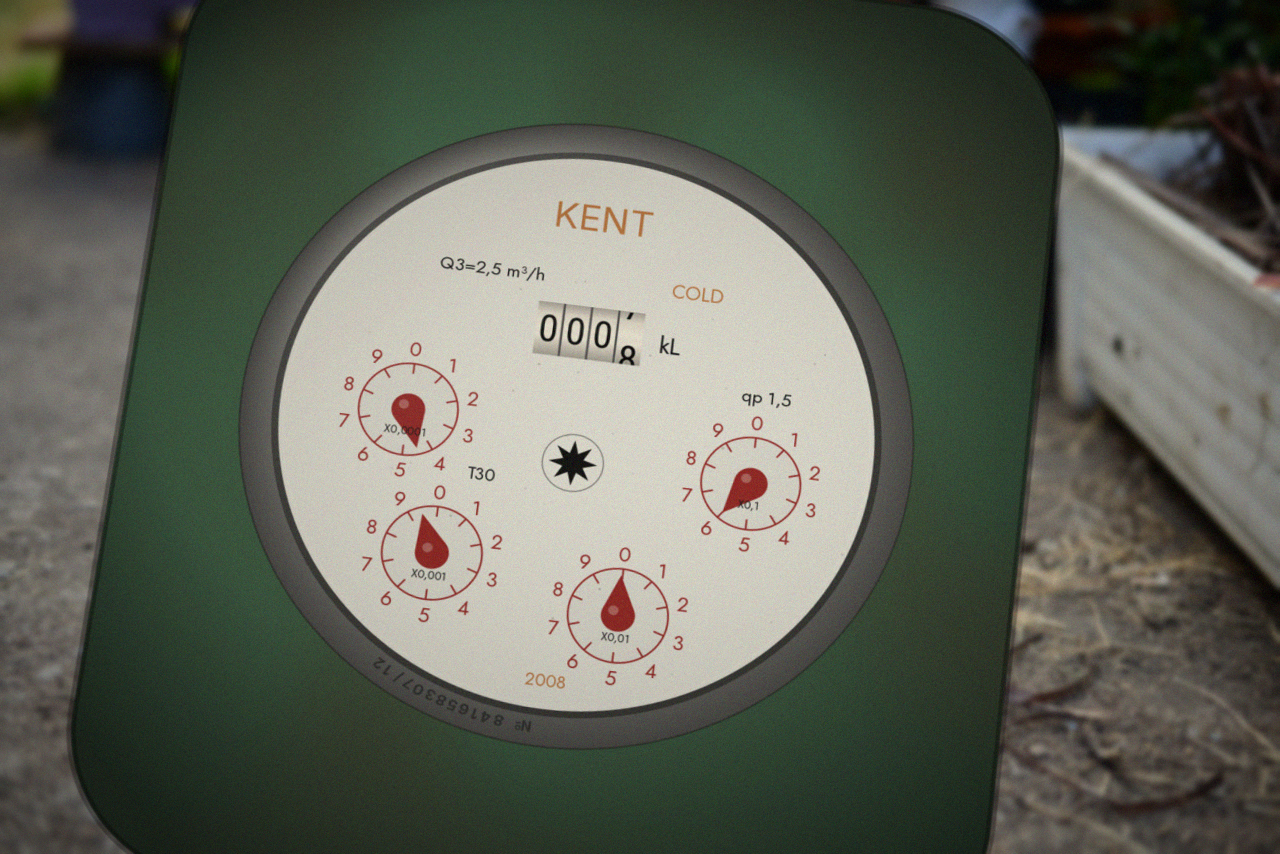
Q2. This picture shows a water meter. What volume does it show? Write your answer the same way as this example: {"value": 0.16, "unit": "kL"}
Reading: {"value": 7.5994, "unit": "kL"}
